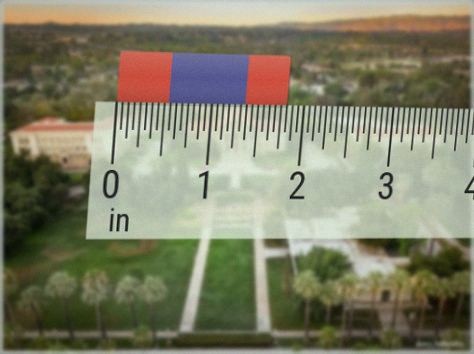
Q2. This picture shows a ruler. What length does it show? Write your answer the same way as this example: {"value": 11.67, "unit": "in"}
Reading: {"value": 1.8125, "unit": "in"}
